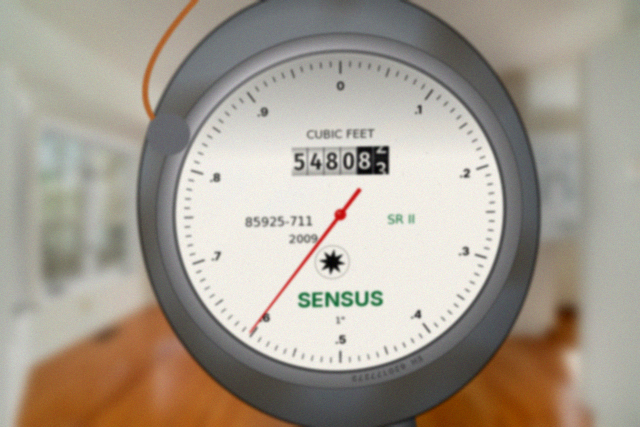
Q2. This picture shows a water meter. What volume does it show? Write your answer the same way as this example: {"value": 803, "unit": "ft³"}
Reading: {"value": 548082.60, "unit": "ft³"}
